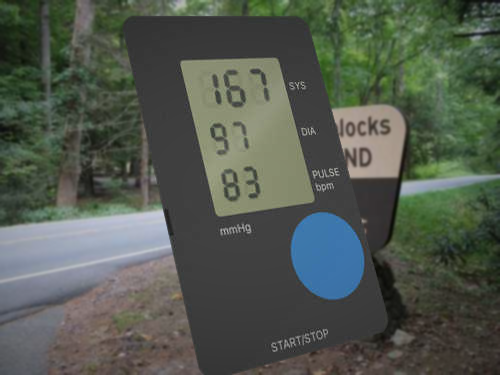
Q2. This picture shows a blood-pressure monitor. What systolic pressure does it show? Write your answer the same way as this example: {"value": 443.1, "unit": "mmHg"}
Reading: {"value": 167, "unit": "mmHg"}
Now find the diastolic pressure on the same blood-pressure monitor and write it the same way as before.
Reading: {"value": 97, "unit": "mmHg"}
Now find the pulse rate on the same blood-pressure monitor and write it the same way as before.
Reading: {"value": 83, "unit": "bpm"}
